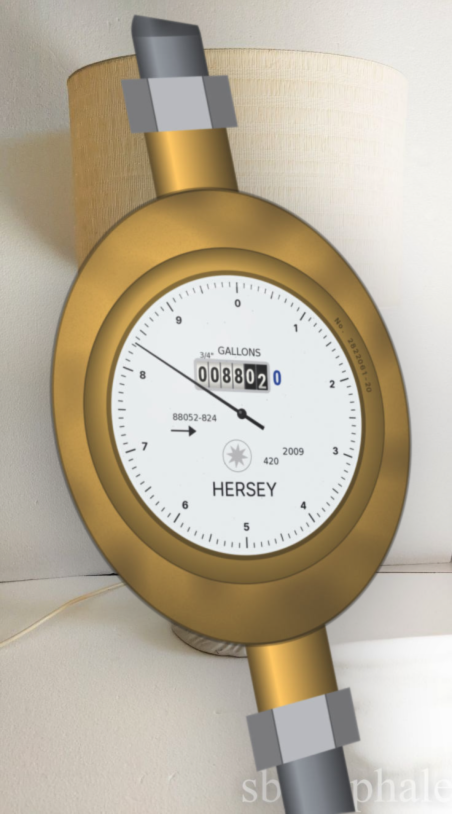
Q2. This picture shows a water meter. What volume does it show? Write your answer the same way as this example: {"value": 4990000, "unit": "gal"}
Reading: {"value": 88018.3, "unit": "gal"}
